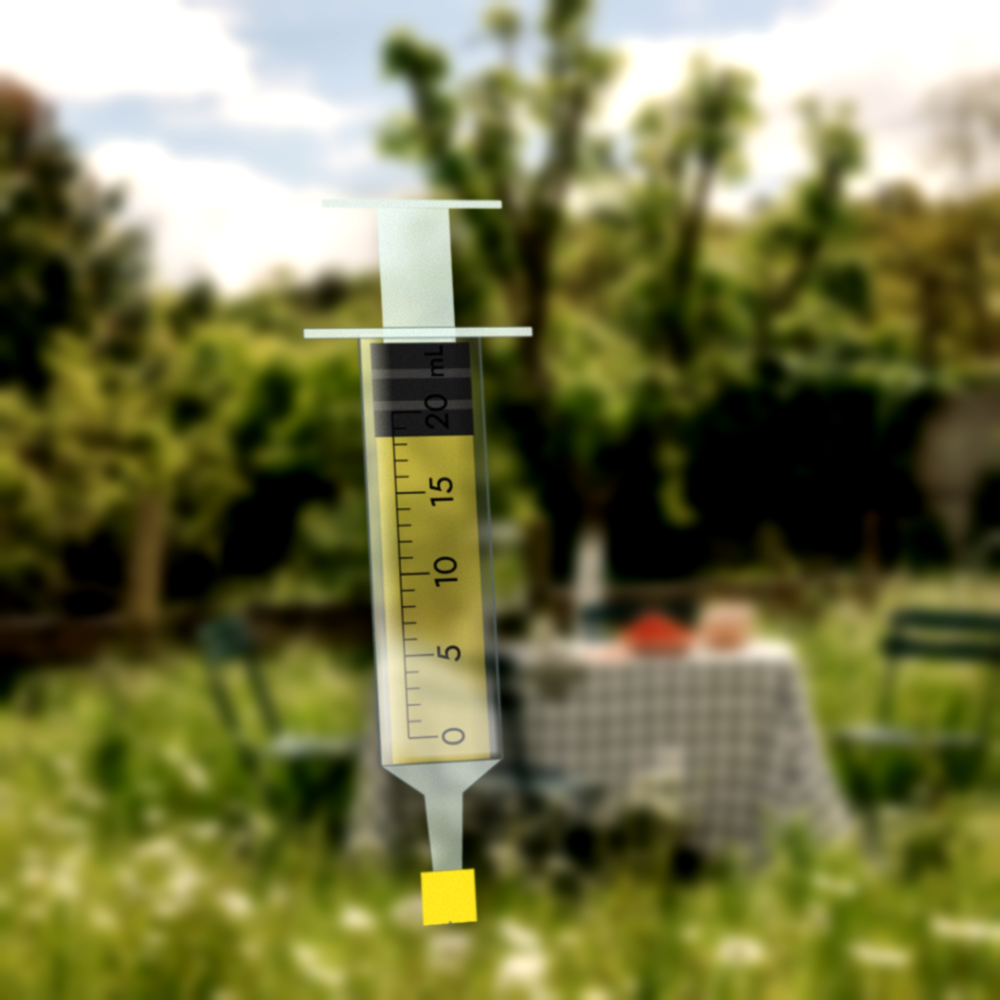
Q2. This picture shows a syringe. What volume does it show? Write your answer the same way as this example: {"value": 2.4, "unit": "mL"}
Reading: {"value": 18.5, "unit": "mL"}
